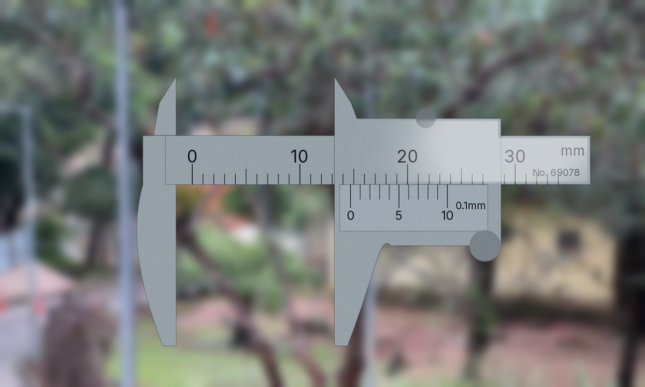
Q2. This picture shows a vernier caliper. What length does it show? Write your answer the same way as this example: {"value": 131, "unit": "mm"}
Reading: {"value": 14.7, "unit": "mm"}
